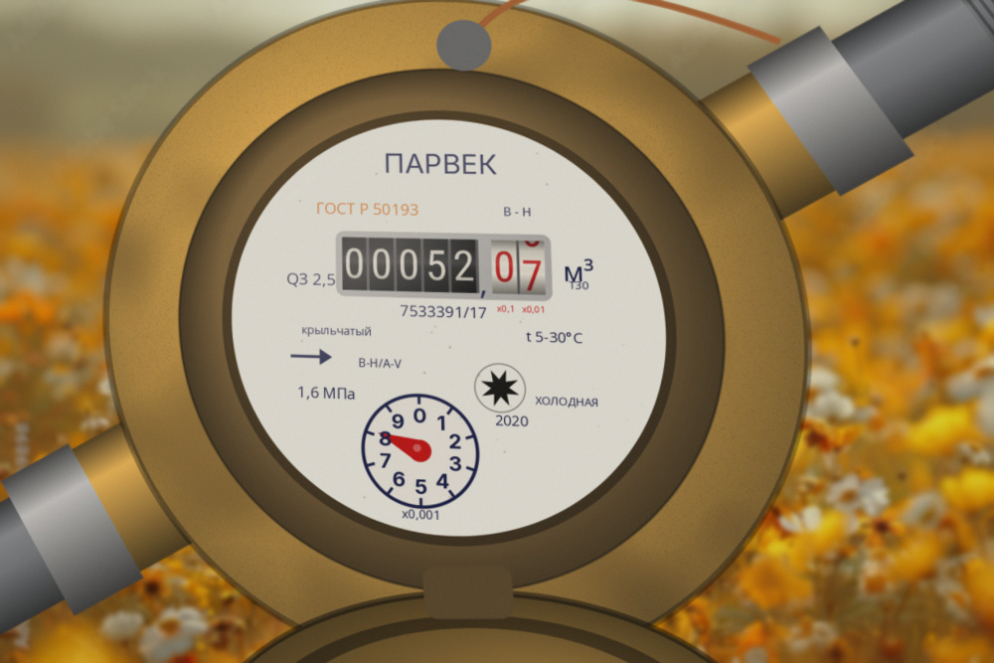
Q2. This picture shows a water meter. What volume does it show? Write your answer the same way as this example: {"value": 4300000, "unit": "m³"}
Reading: {"value": 52.068, "unit": "m³"}
